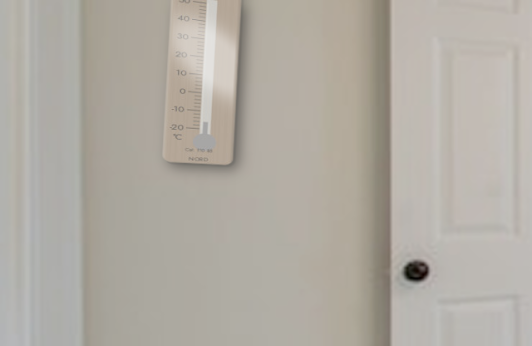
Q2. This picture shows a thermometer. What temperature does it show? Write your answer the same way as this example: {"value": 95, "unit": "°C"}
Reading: {"value": -16, "unit": "°C"}
